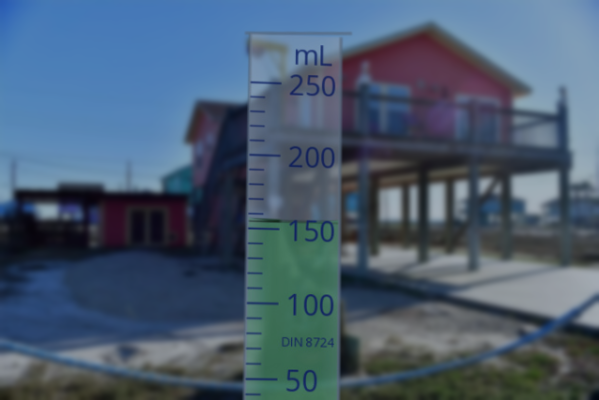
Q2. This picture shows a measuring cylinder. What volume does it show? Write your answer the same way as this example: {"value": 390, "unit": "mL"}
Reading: {"value": 155, "unit": "mL"}
